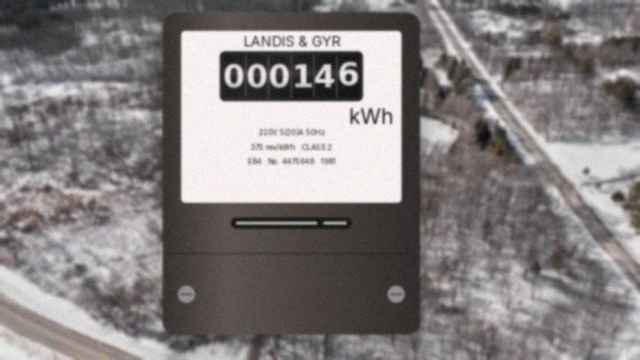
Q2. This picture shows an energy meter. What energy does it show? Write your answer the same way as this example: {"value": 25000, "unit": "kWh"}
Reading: {"value": 146, "unit": "kWh"}
